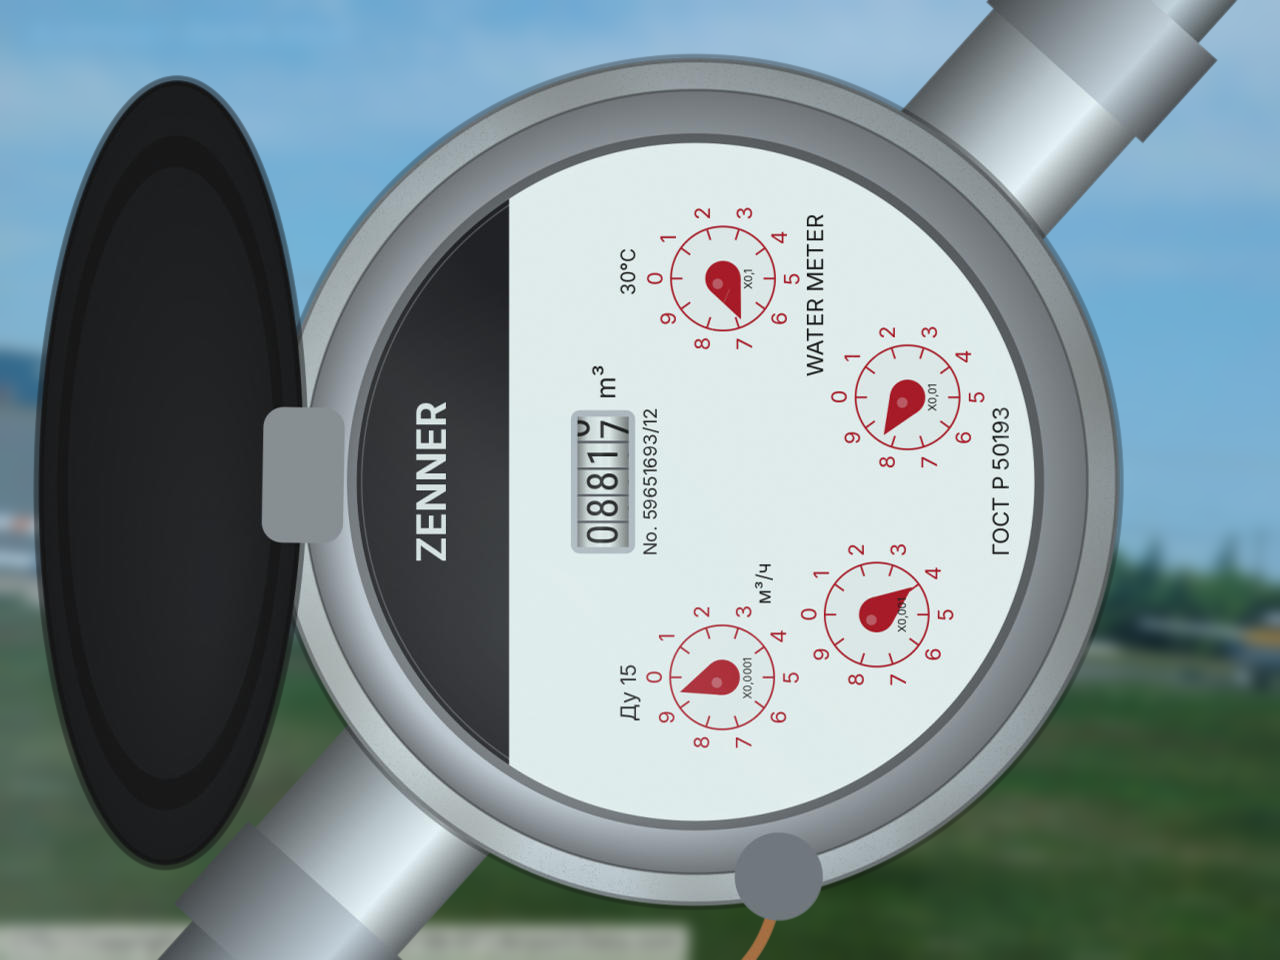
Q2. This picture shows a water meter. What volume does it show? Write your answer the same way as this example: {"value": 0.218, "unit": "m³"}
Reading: {"value": 8816.6839, "unit": "m³"}
